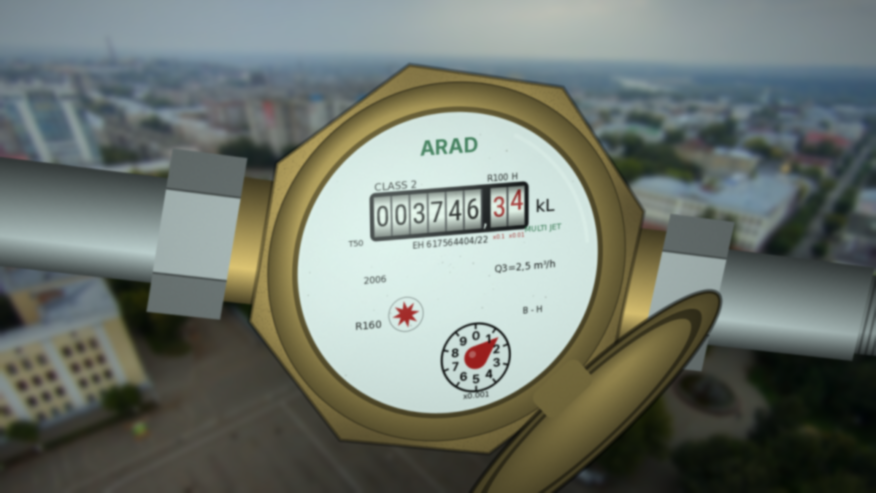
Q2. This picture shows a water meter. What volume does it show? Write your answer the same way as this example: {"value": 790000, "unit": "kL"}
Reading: {"value": 3746.341, "unit": "kL"}
